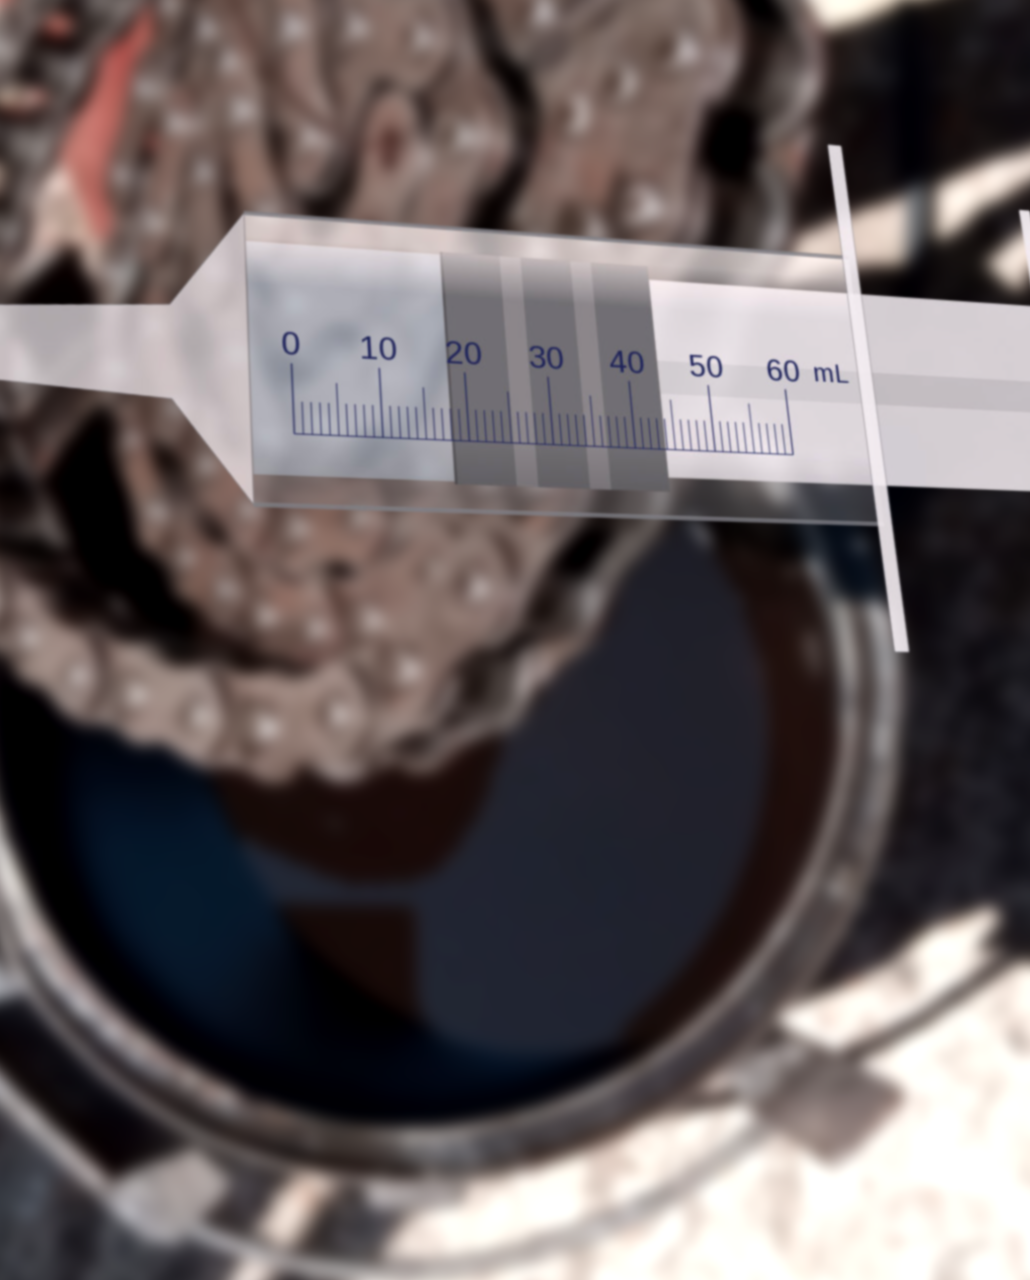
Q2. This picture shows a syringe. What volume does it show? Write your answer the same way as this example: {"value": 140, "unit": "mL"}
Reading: {"value": 18, "unit": "mL"}
